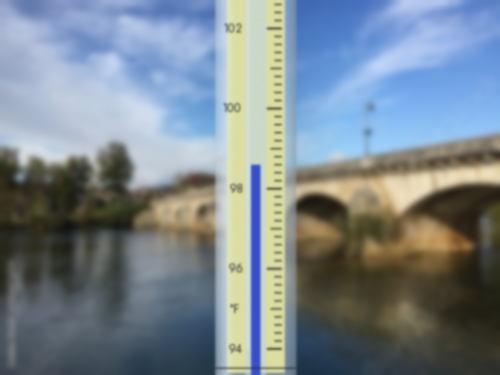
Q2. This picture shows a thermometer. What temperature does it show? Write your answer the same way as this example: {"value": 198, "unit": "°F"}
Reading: {"value": 98.6, "unit": "°F"}
